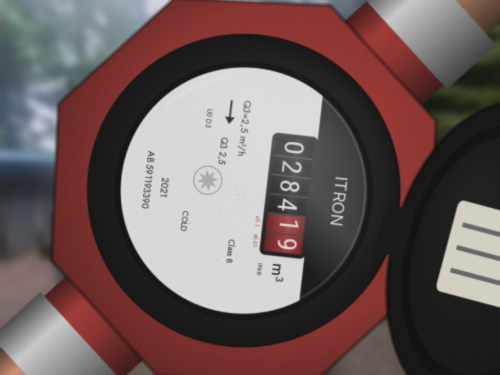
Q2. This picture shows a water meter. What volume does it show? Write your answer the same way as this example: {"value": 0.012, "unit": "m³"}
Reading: {"value": 284.19, "unit": "m³"}
